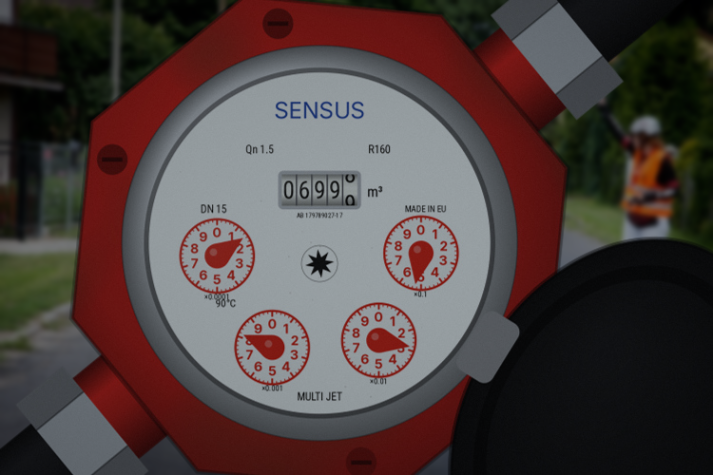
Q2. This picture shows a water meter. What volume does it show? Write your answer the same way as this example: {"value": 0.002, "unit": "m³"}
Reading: {"value": 6998.5281, "unit": "m³"}
